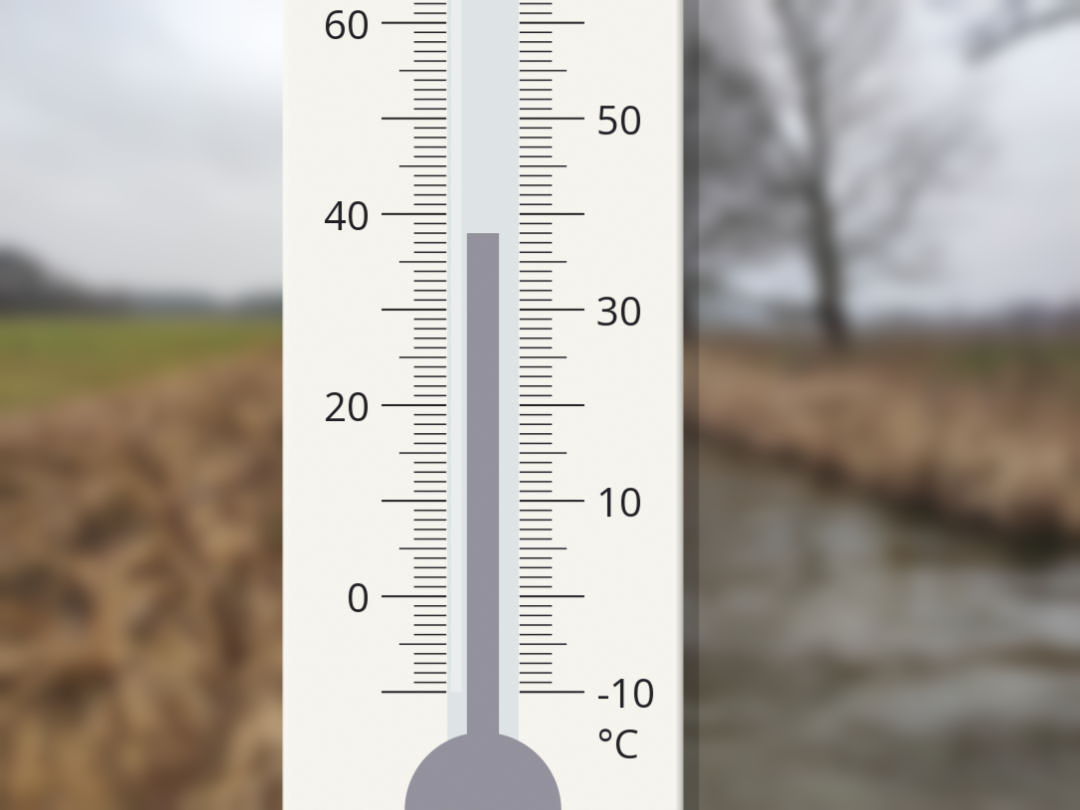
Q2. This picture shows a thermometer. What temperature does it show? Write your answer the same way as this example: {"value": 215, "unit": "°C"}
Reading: {"value": 38, "unit": "°C"}
